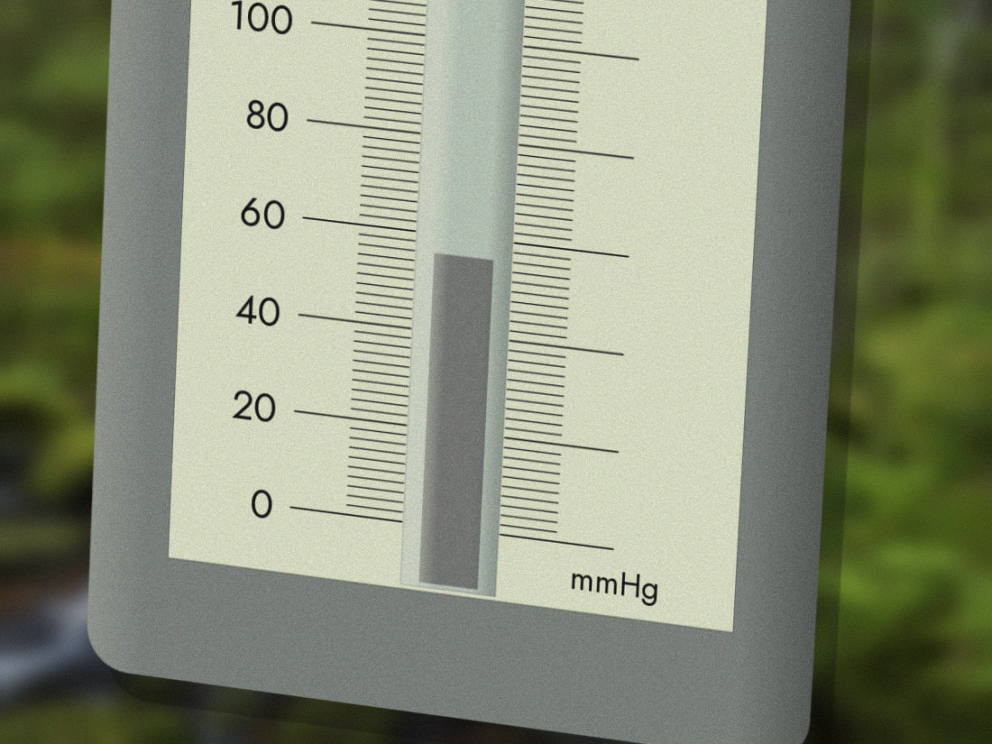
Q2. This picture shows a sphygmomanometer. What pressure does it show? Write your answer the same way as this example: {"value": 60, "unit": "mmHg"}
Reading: {"value": 56, "unit": "mmHg"}
